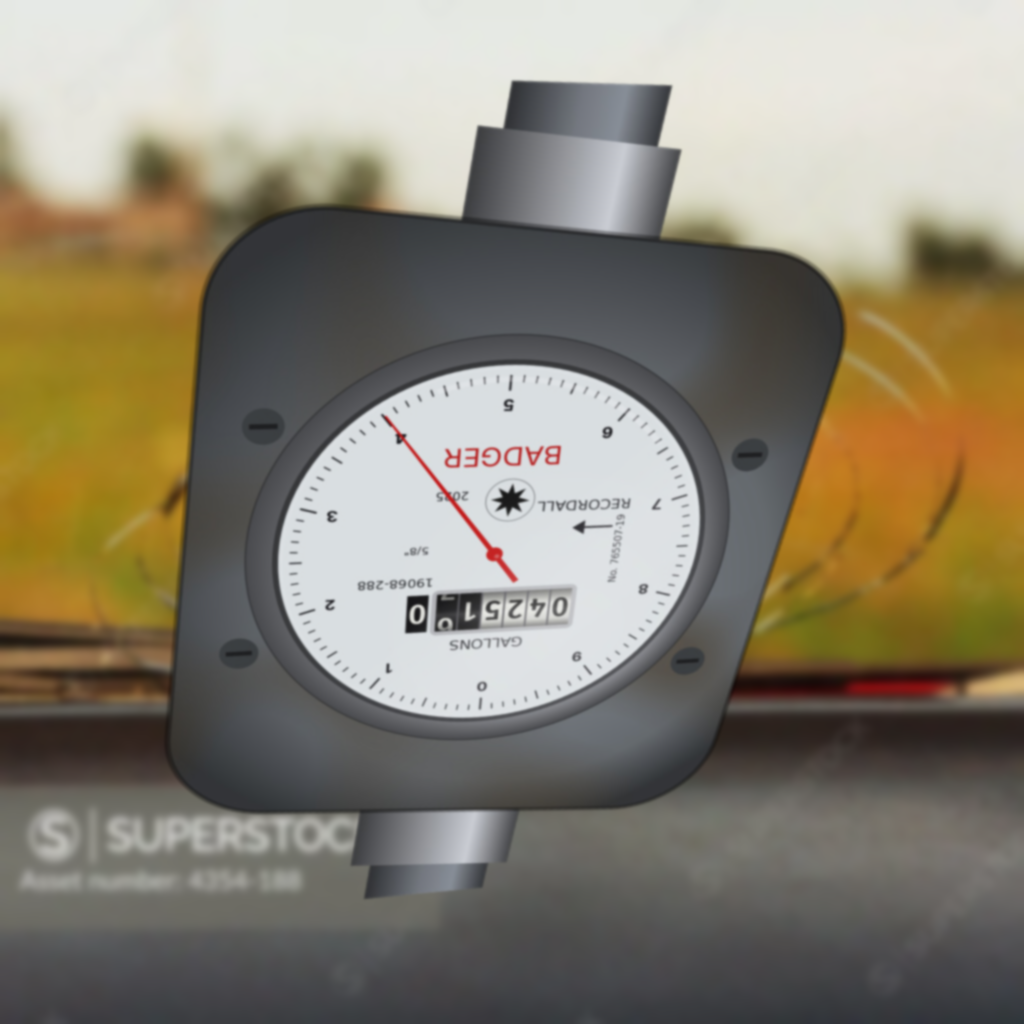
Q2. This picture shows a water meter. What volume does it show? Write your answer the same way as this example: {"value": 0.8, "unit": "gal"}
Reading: {"value": 425164.0, "unit": "gal"}
